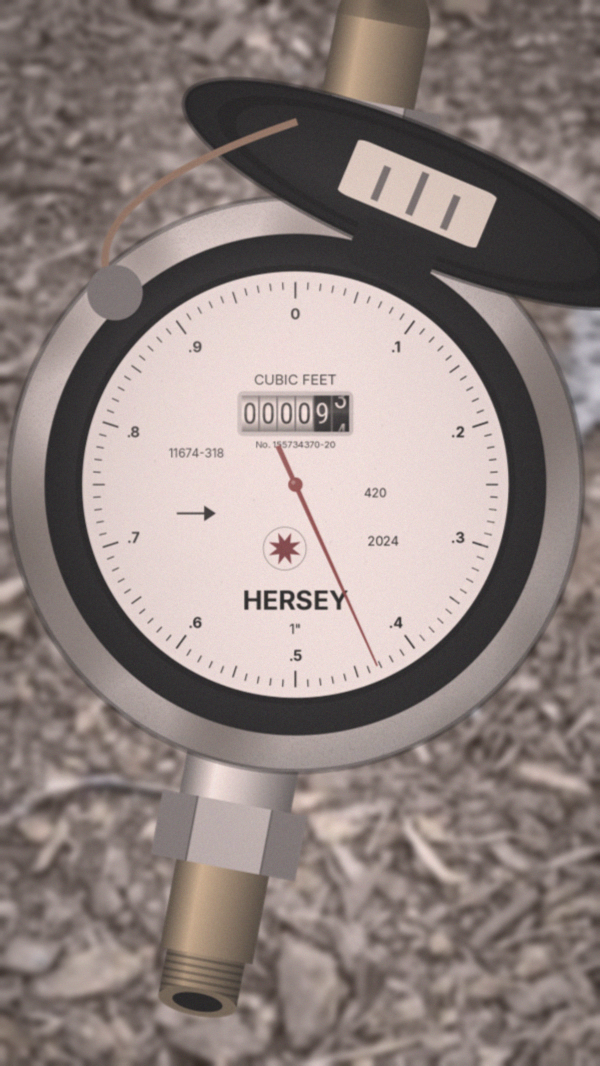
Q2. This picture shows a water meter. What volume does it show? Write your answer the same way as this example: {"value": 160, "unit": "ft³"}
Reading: {"value": 93.43, "unit": "ft³"}
